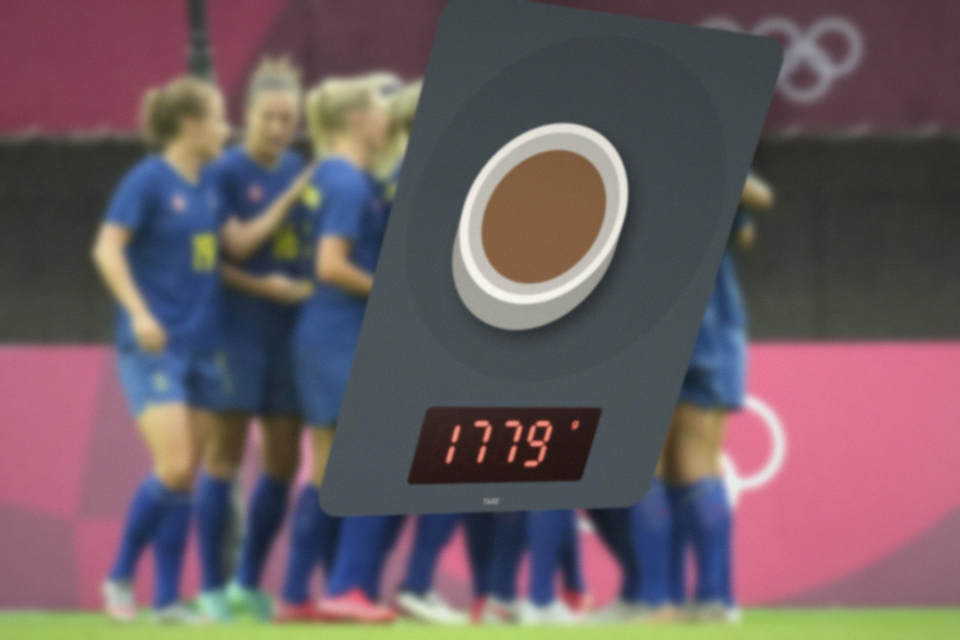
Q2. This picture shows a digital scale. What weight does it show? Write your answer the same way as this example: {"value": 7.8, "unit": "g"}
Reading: {"value": 1779, "unit": "g"}
